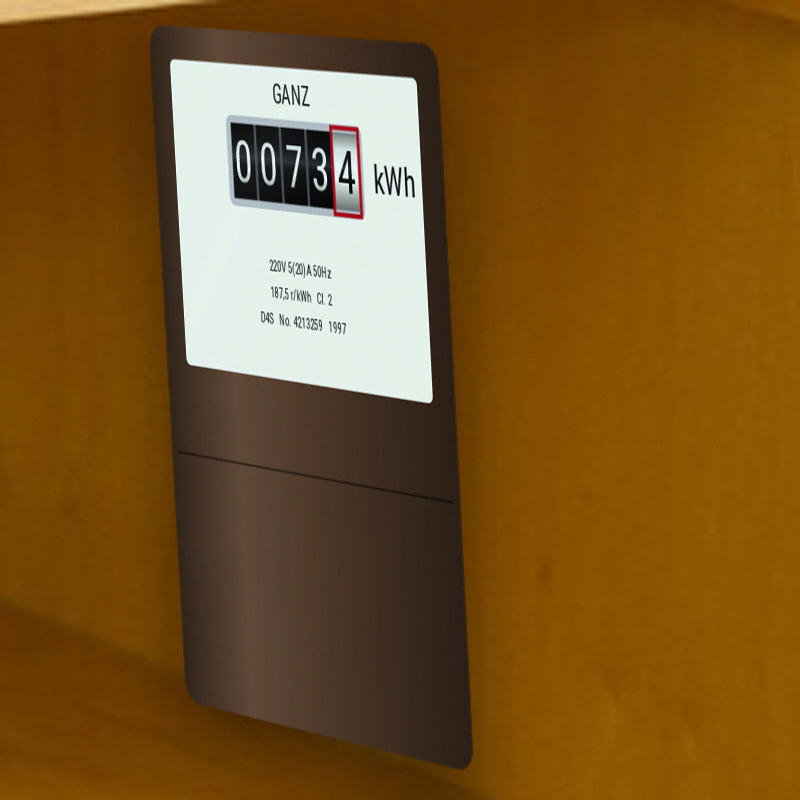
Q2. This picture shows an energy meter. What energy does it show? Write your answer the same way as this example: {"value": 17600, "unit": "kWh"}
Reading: {"value": 73.4, "unit": "kWh"}
